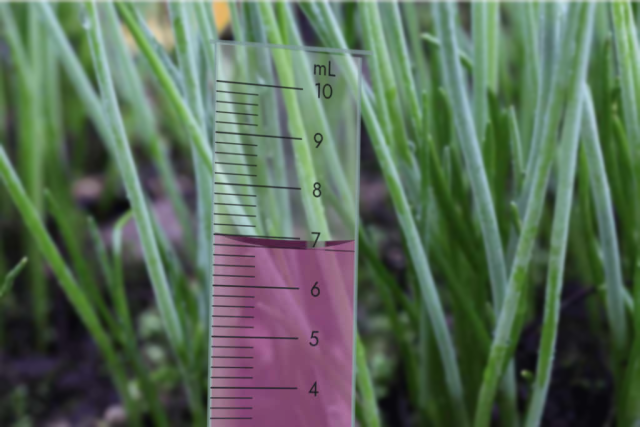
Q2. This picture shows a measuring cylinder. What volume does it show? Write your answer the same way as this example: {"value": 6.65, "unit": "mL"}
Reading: {"value": 6.8, "unit": "mL"}
